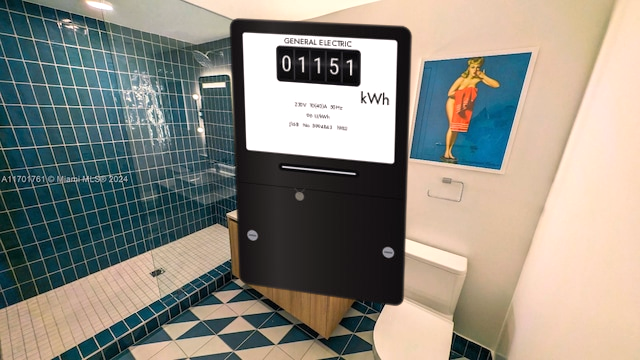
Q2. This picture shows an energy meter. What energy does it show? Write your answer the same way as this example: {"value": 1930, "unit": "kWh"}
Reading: {"value": 1151, "unit": "kWh"}
